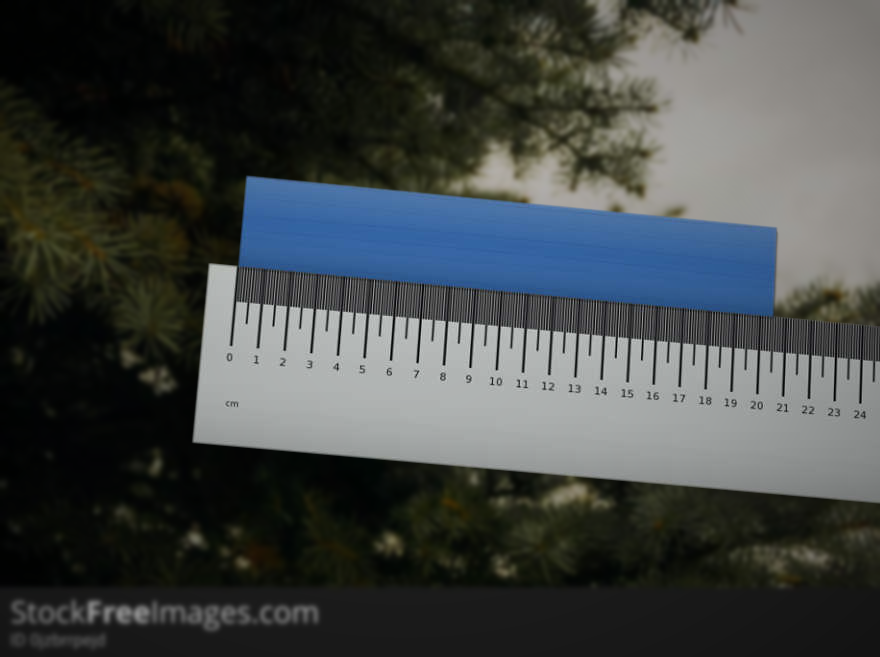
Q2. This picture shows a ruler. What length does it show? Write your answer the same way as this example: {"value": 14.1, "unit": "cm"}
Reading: {"value": 20.5, "unit": "cm"}
